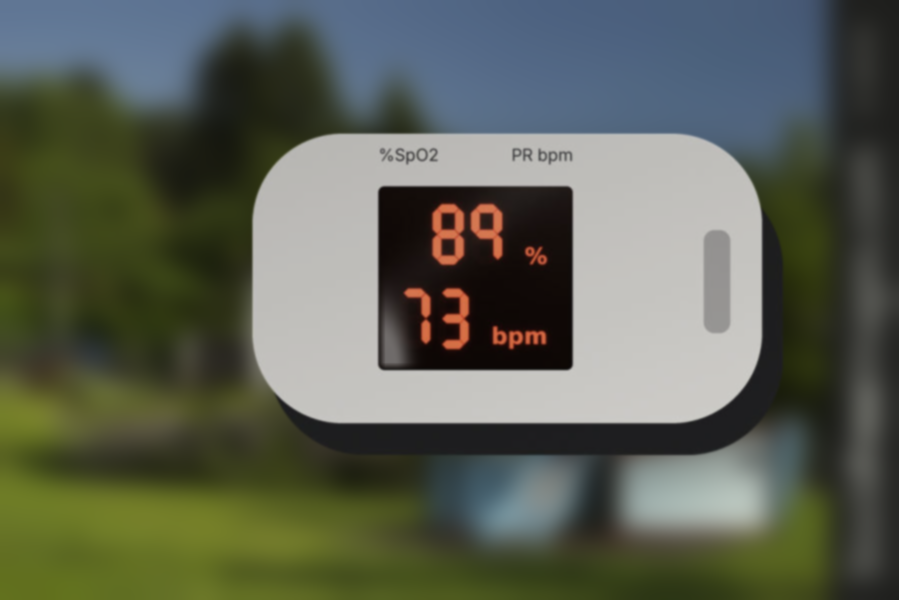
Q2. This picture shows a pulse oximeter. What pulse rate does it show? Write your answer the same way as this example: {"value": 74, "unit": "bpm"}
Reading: {"value": 73, "unit": "bpm"}
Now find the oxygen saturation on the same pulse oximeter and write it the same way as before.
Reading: {"value": 89, "unit": "%"}
